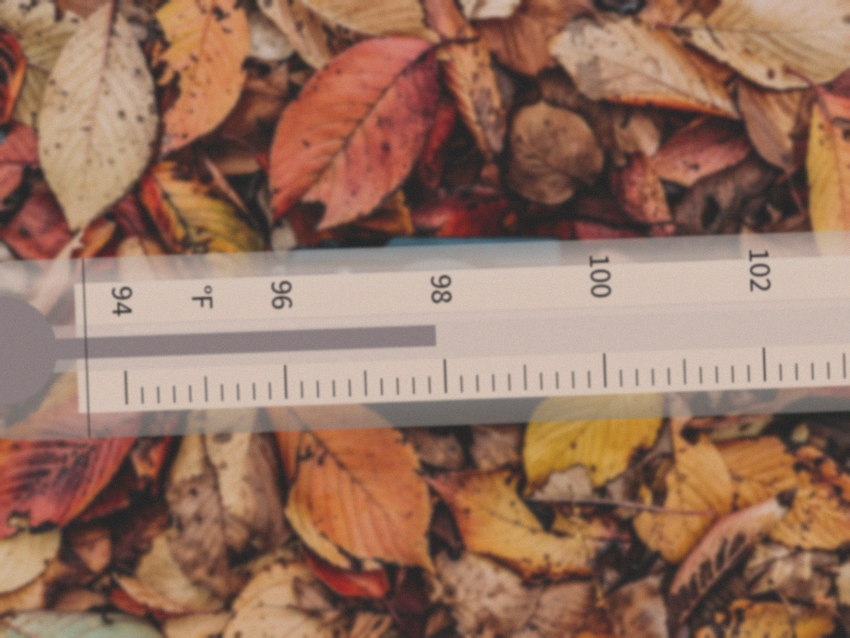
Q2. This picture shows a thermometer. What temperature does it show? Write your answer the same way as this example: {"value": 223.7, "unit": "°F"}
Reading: {"value": 97.9, "unit": "°F"}
